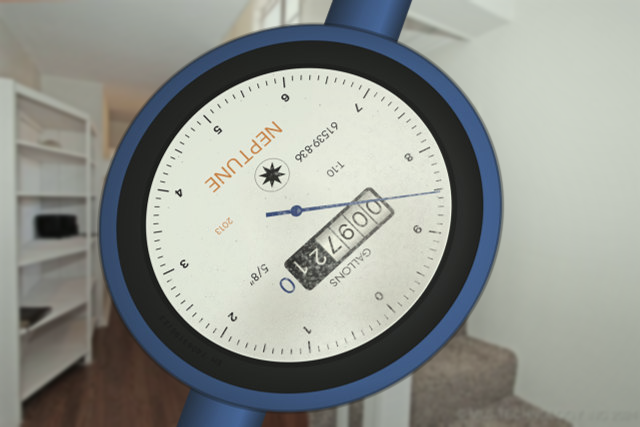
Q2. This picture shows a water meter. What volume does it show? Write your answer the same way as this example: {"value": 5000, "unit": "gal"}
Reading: {"value": 97208.5, "unit": "gal"}
